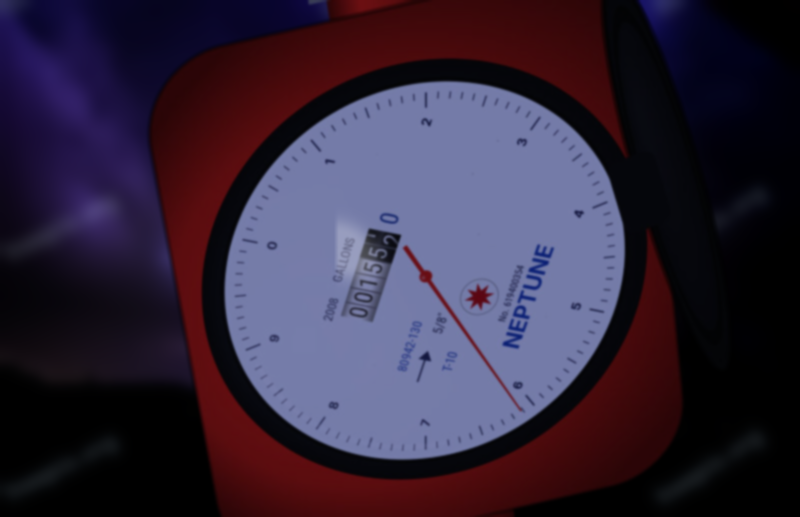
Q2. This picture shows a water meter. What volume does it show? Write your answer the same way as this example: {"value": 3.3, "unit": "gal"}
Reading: {"value": 15516.1, "unit": "gal"}
